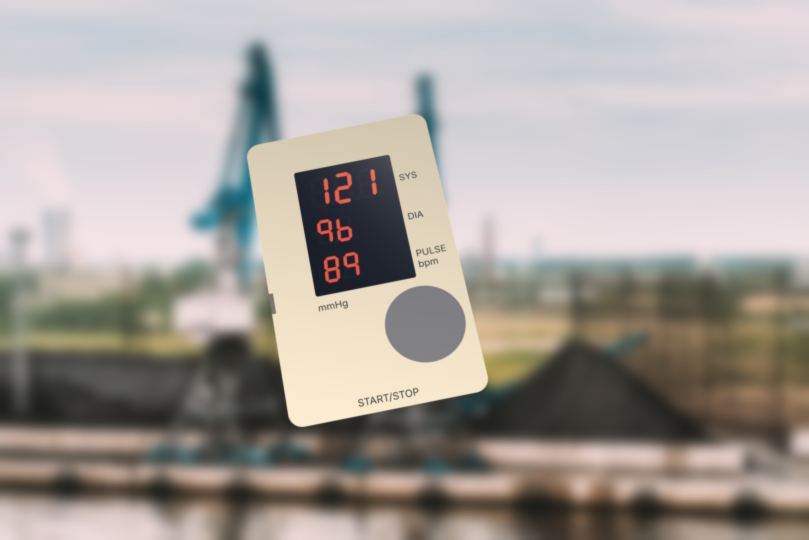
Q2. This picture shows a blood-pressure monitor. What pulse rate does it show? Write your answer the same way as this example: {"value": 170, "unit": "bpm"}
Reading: {"value": 89, "unit": "bpm"}
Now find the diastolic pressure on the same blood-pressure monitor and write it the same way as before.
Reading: {"value": 96, "unit": "mmHg"}
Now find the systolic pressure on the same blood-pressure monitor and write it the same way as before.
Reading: {"value": 121, "unit": "mmHg"}
